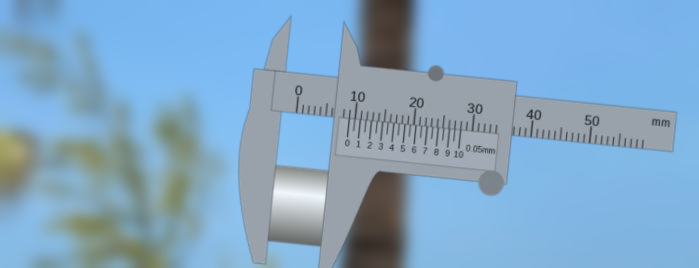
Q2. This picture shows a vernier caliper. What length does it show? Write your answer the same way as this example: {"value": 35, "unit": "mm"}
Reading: {"value": 9.0, "unit": "mm"}
